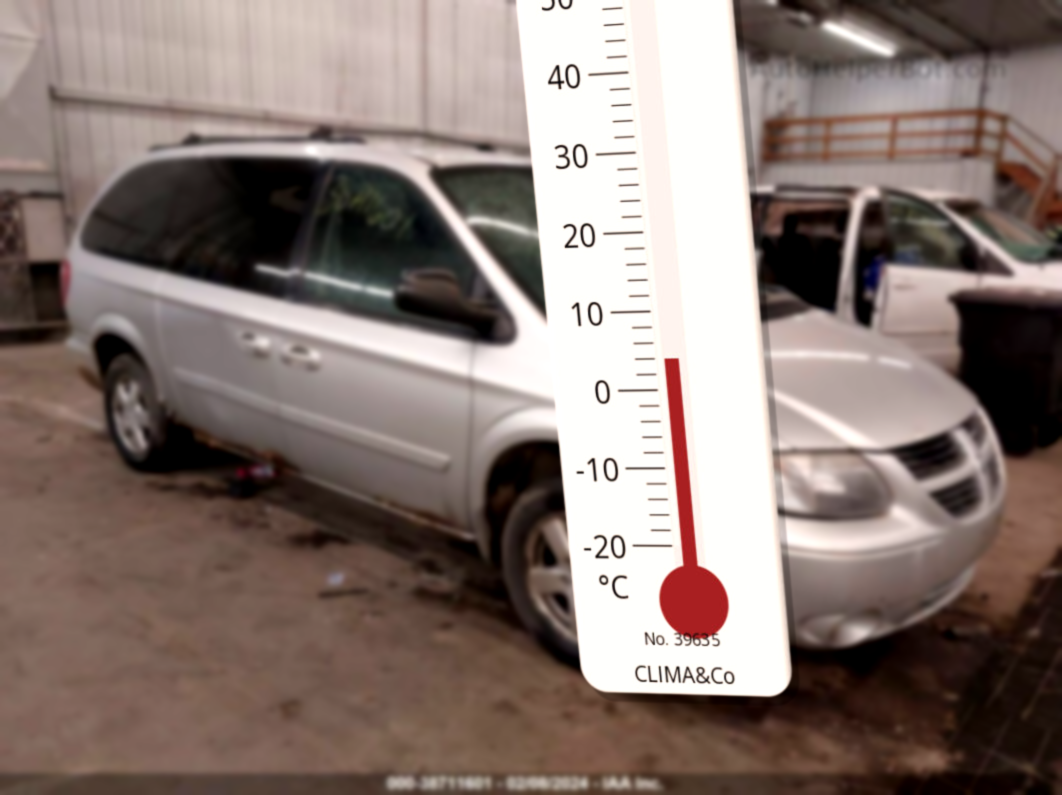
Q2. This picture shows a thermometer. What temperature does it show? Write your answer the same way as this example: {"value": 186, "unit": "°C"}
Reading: {"value": 4, "unit": "°C"}
